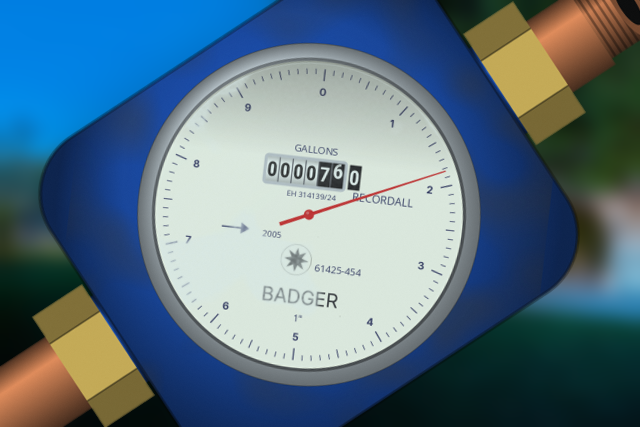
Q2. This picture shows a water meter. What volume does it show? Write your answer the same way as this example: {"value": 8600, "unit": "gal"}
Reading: {"value": 761.8, "unit": "gal"}
